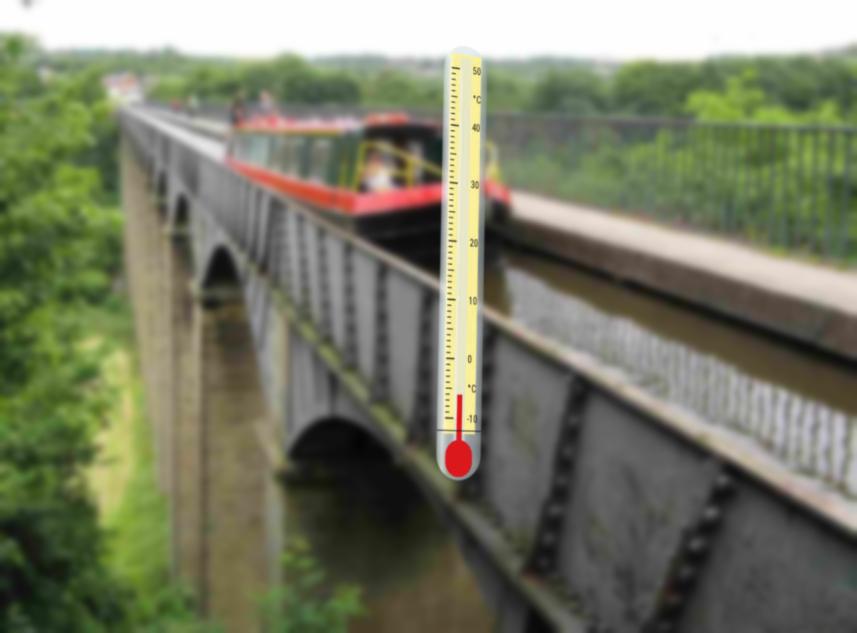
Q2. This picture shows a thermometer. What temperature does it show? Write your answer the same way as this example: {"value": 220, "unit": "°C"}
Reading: {"value": -6, "unit": "°C"}
